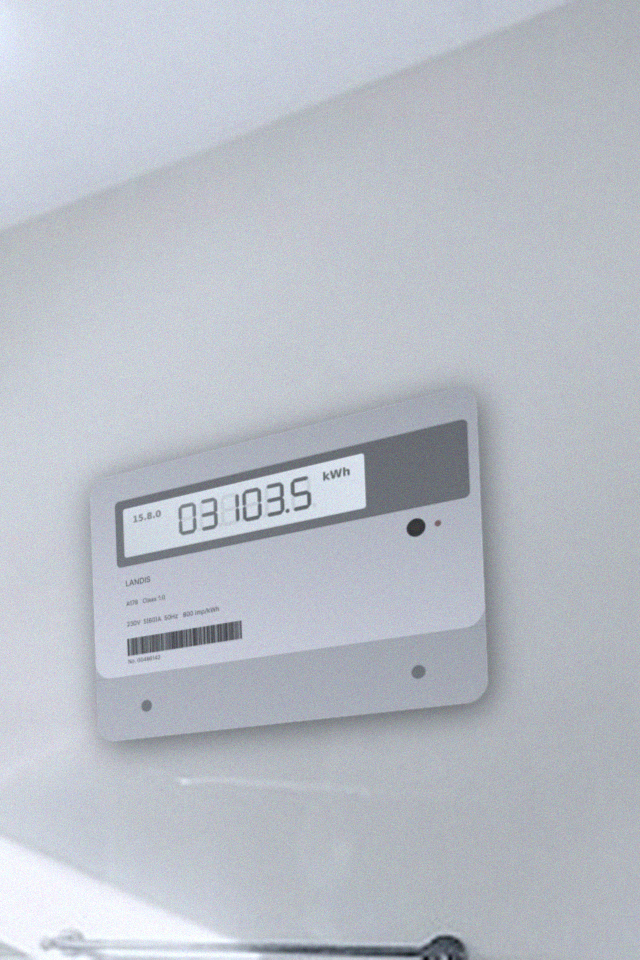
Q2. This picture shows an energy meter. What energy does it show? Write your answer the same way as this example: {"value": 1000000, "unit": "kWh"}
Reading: {"value": 3103.5, "unit": "kWh"}
